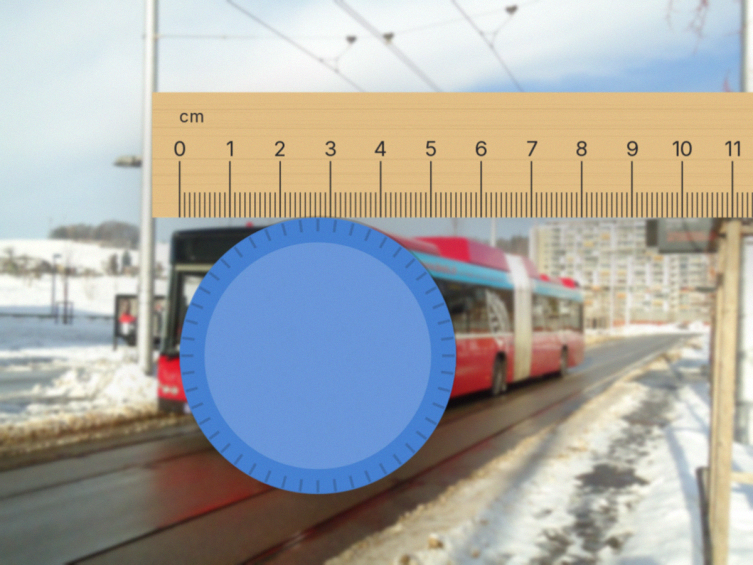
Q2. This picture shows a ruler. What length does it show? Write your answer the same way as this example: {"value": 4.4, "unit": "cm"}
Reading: {"value": 5.5, "unit": "cm"}
